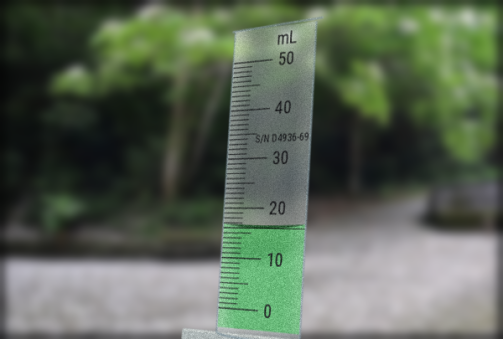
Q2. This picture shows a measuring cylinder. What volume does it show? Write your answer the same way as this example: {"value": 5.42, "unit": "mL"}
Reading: {"value": 16, "unit": "mL"}
